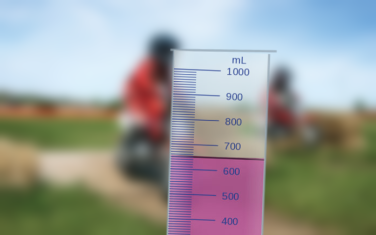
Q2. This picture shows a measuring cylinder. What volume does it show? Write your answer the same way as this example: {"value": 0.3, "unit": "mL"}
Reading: {"value": 650, "unit": "mL"}
